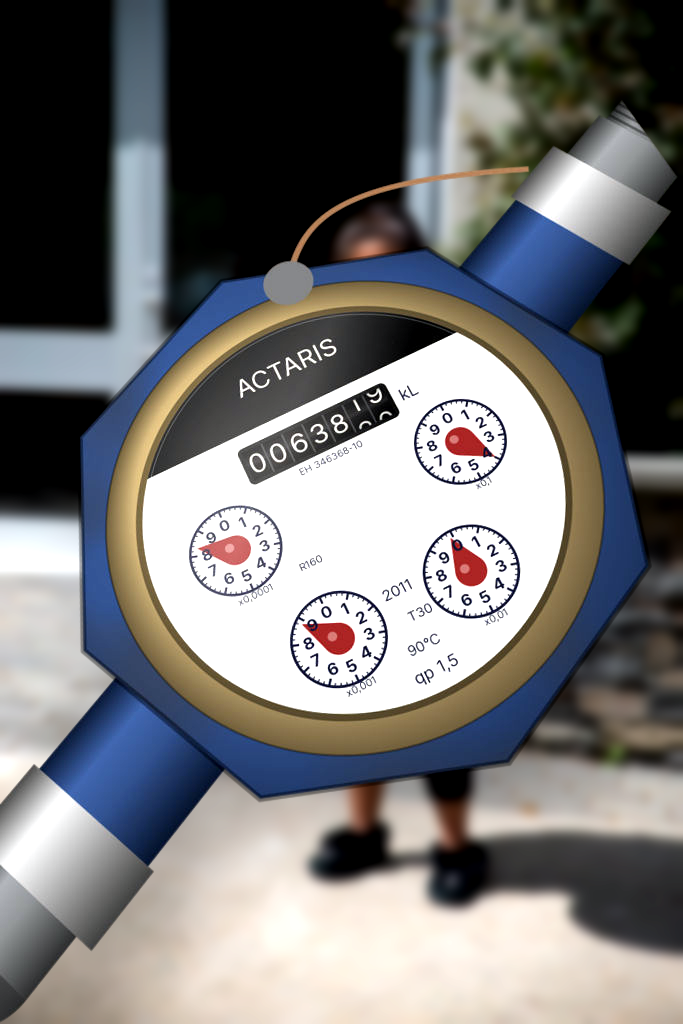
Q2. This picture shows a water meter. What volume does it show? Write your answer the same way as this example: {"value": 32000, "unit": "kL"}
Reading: {"value": 63819.3988, "unit": "kL"}
